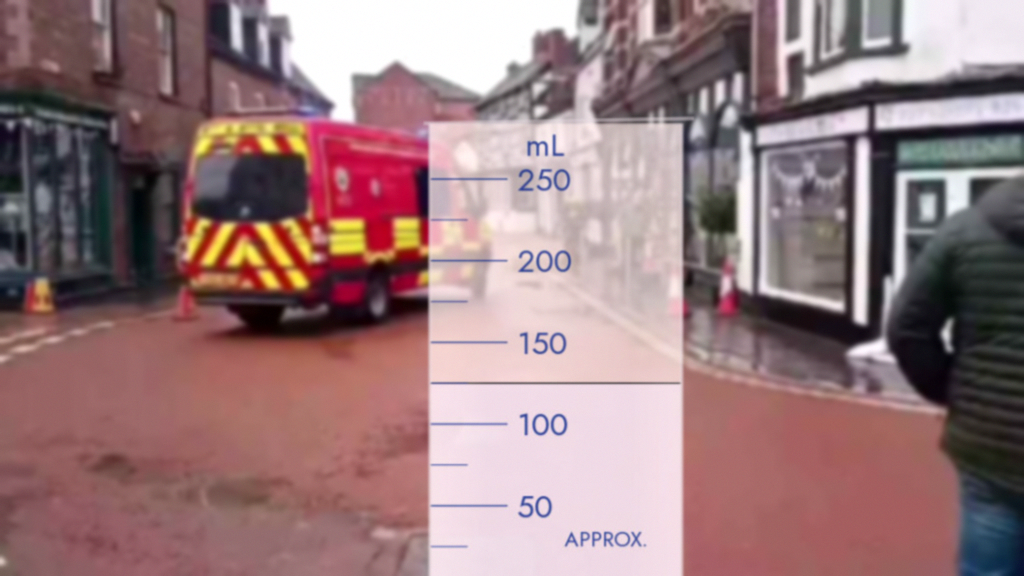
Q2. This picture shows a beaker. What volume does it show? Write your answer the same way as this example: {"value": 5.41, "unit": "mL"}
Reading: {"value": 125, "unit": "mL"}
